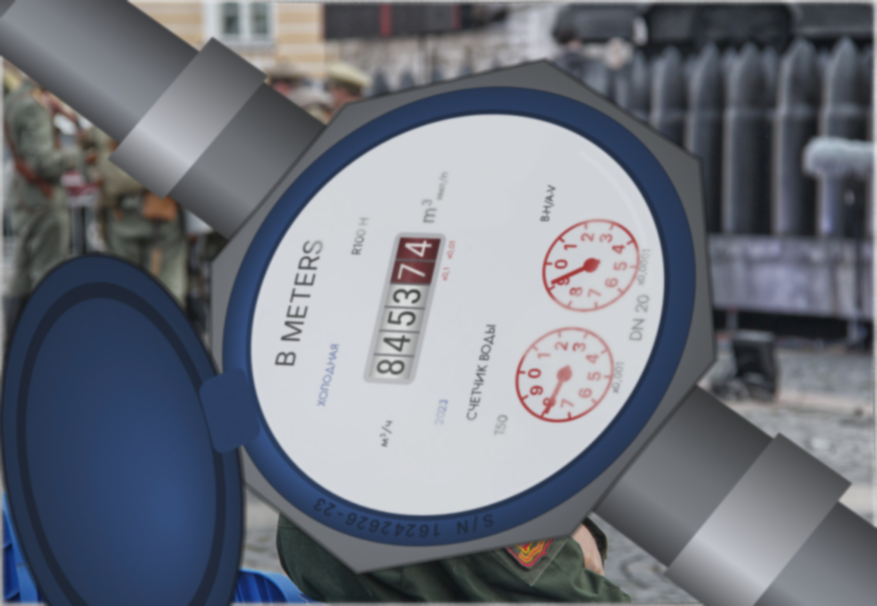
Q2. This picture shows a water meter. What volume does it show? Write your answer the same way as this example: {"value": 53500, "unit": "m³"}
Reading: {"value": 8453.7479, "unit": "m³"}
